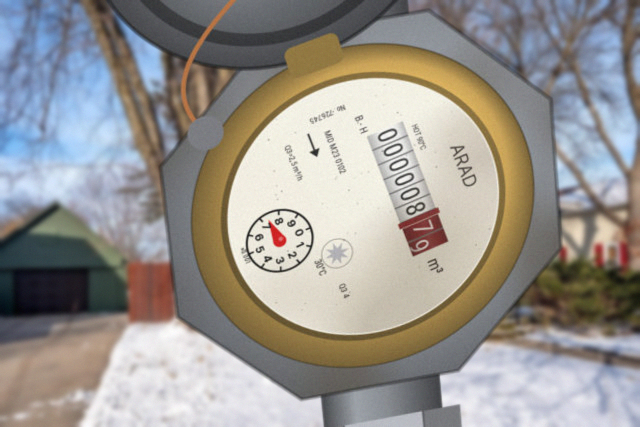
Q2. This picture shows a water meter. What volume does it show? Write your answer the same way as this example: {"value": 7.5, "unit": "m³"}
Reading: {"value": 8.787, "unit": "m³"}
